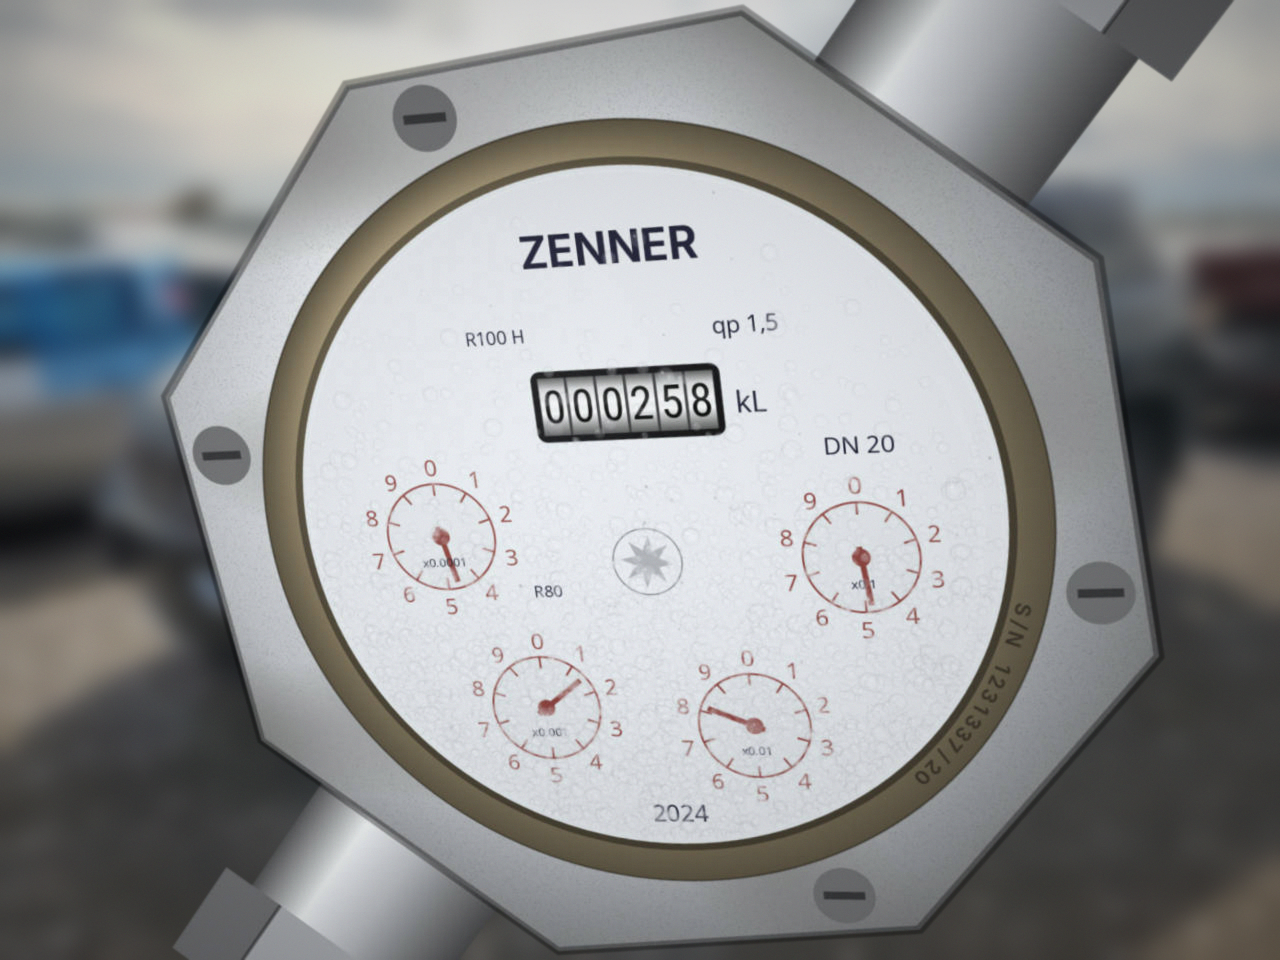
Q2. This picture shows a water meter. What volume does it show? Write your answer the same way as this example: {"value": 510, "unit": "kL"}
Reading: {"value": 258.4814, "unit": "kL"}
